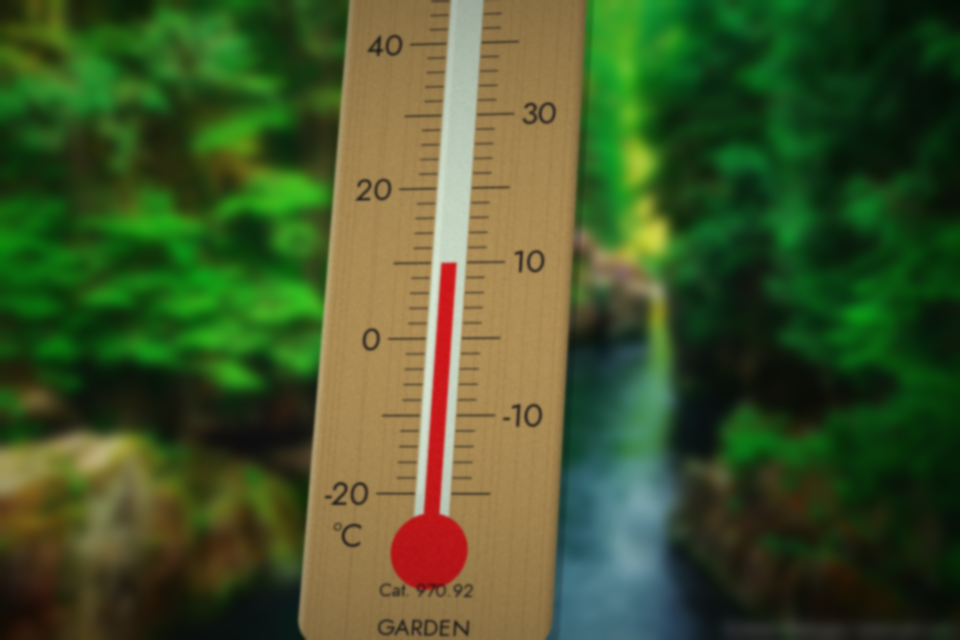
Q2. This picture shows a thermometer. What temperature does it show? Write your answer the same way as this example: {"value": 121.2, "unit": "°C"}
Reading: {"value": 10, "unit": "°C"}
